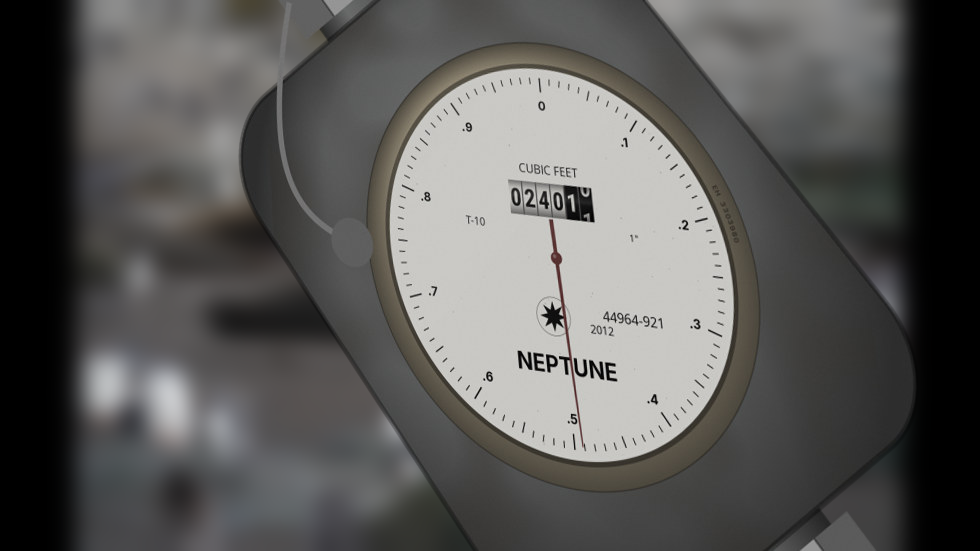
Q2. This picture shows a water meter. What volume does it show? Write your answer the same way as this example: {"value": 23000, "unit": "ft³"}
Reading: {"value": 24010.49, "unit": "ft³"}
